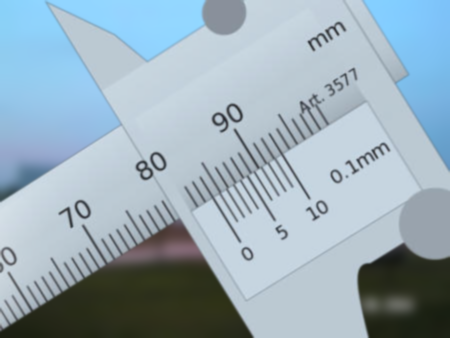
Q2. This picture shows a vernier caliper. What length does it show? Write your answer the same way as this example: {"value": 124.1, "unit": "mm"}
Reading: {"value": 84.0, "unit": "mm"}
